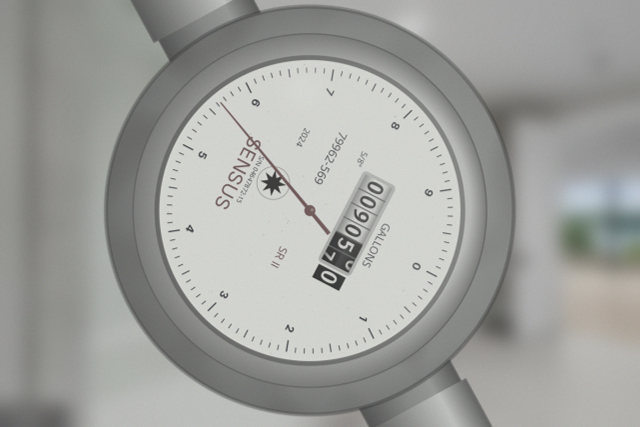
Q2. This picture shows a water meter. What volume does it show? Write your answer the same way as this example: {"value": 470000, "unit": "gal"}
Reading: {"value": 90565.6, "unit": "gal"}
